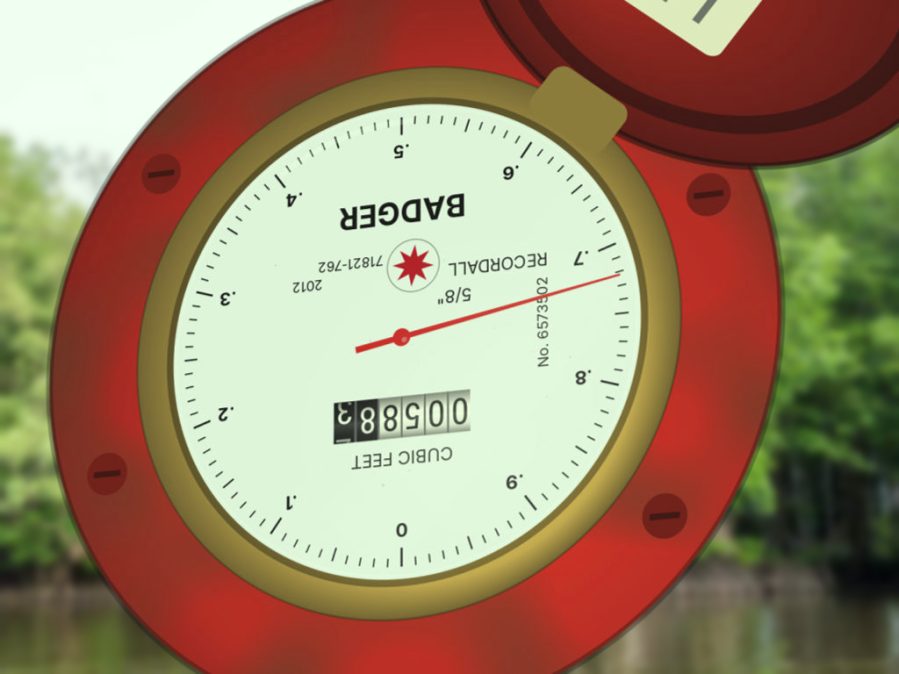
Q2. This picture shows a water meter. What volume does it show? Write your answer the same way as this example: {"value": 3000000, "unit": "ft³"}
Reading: {"value": 5882.72, "unit": "ft³"}
